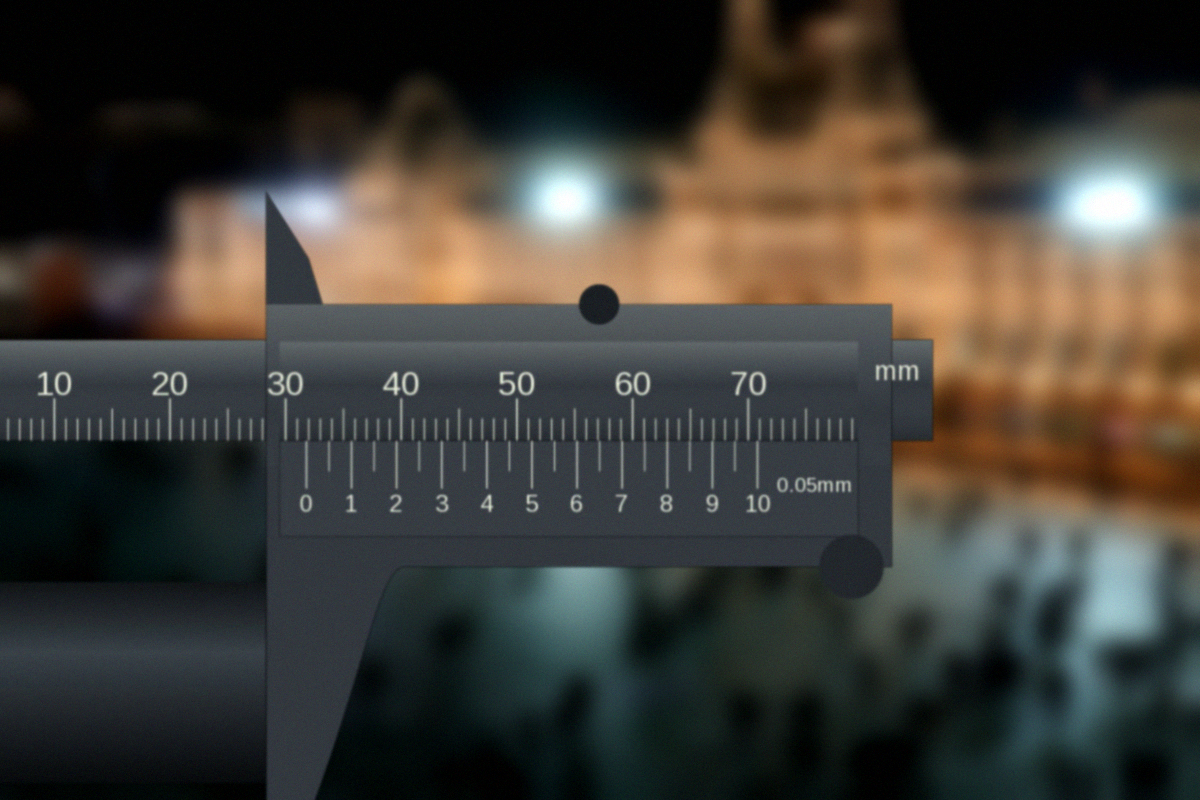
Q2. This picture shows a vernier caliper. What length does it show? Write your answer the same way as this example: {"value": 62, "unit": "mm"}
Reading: {"value": 31.8, "unit": "mm"}
